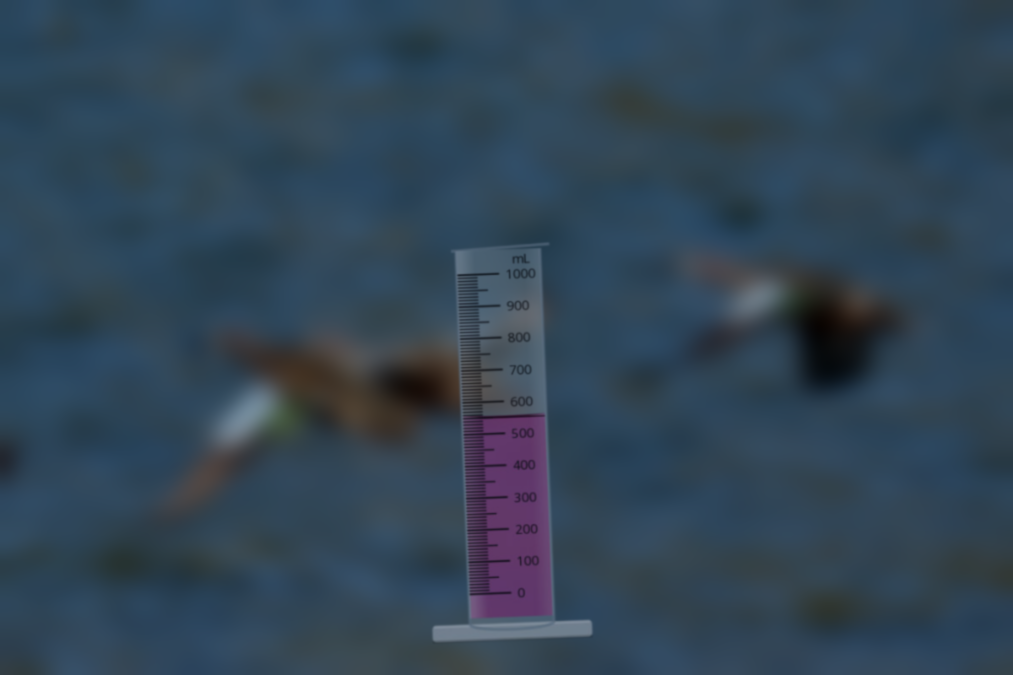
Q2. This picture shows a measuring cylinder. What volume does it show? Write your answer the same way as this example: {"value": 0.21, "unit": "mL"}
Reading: {"value": 550, "unit": "mL"}
